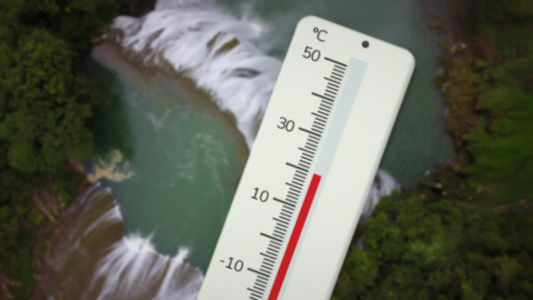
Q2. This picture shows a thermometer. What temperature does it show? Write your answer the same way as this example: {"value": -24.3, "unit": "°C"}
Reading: {"value": 20, "unit": "°C"}
